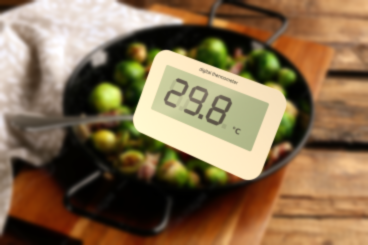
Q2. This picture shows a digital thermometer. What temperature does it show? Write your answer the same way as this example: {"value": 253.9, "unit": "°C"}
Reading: {"value": 29.8, "unit": "°C"}
